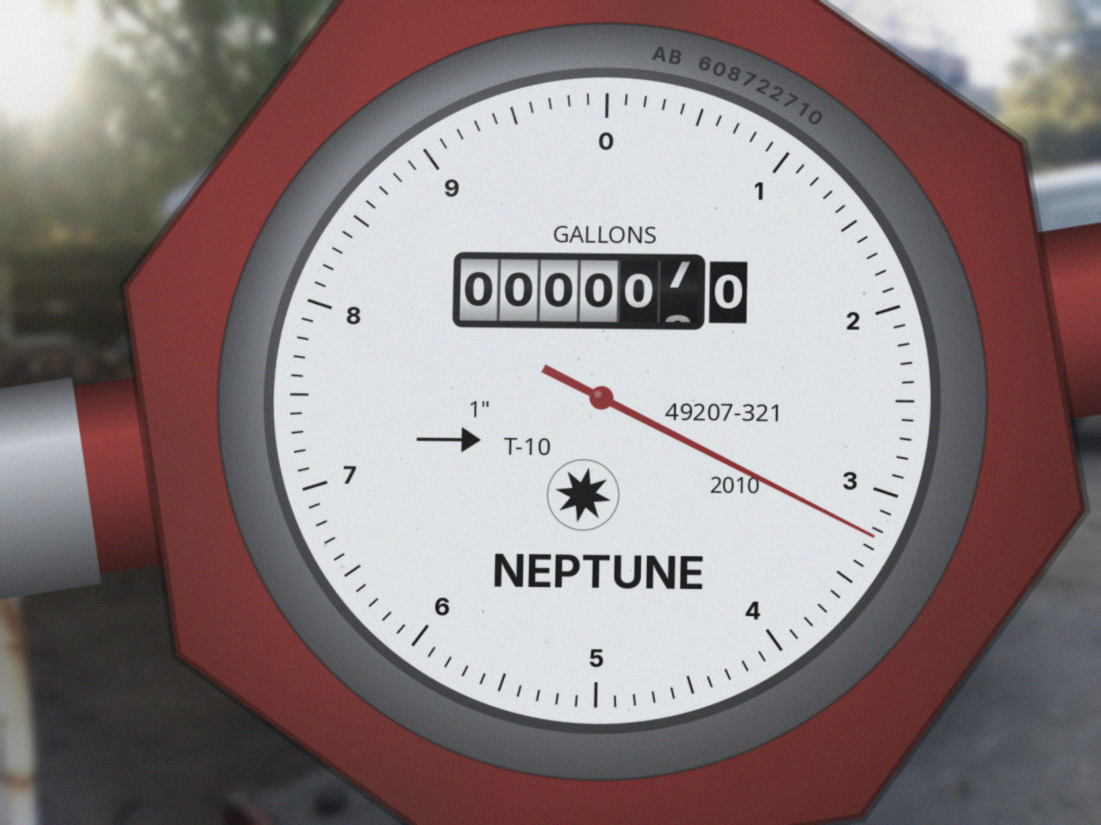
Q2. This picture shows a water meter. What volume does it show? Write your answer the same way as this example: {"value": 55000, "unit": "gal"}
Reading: {"value": 73.2, "unit": "gal"}
